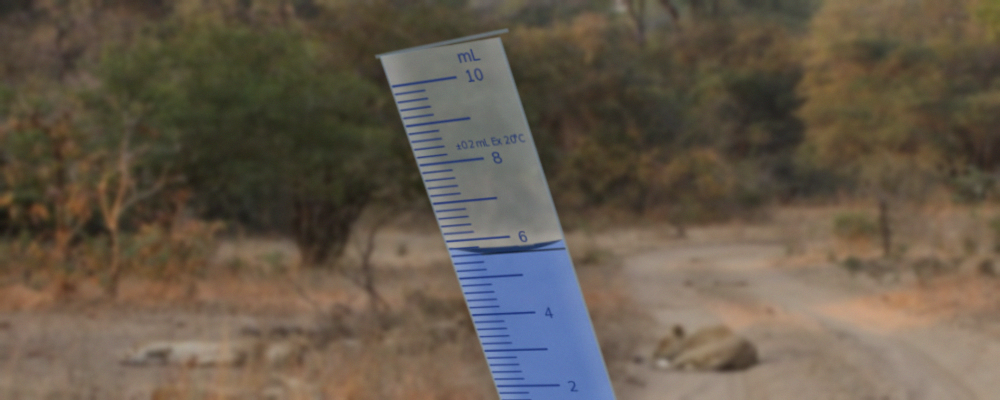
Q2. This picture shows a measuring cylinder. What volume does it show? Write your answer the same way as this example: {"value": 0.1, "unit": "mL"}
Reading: {"value": 5.6, "unit": "mL"}
